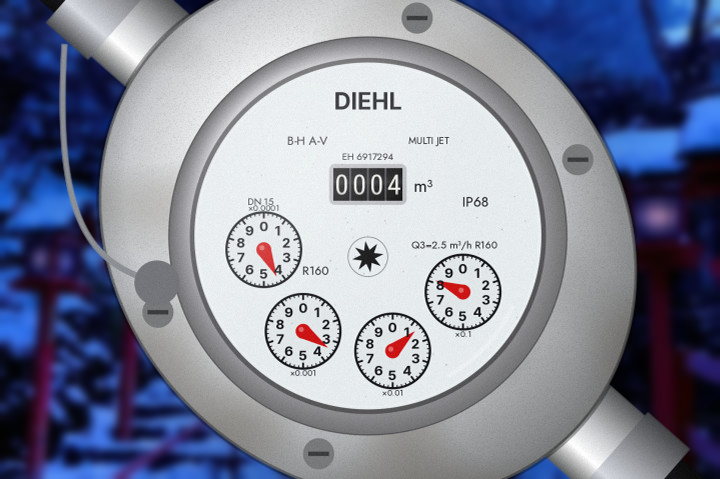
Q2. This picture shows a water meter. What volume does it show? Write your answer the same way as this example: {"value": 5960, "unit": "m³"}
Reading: {"value": 4.8134, "unit": "m³"}
